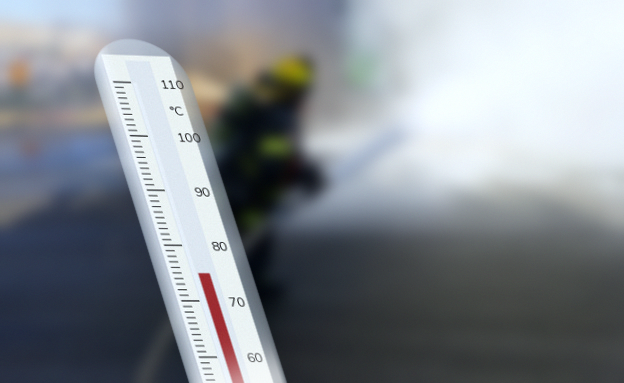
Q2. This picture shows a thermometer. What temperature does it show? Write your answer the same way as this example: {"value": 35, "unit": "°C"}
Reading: {"value": 75, "unit": "°C"}
